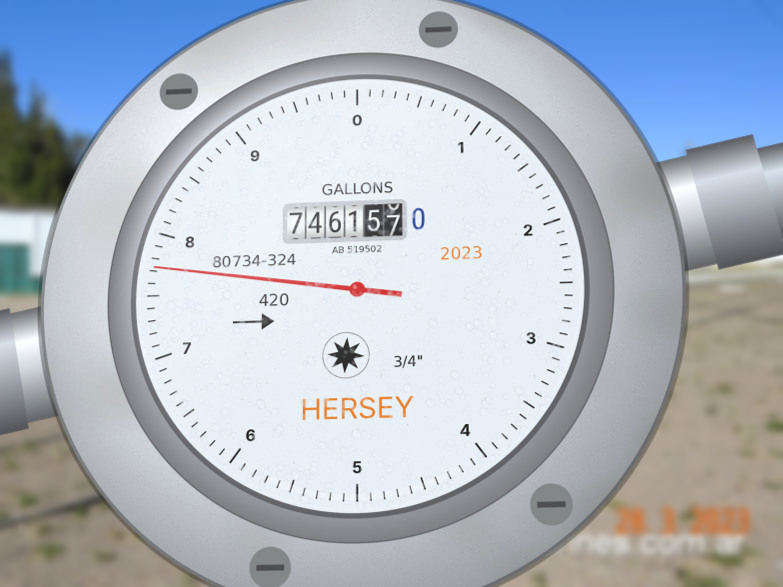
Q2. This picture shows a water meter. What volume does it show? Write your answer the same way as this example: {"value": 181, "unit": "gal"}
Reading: {"value": 7461567.7, "unit": "gal"}
